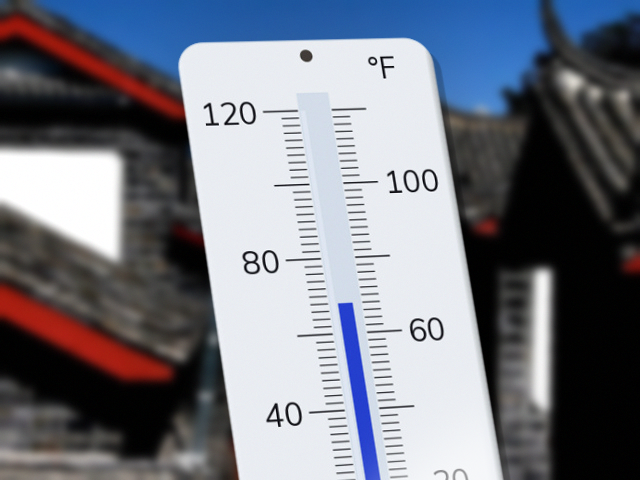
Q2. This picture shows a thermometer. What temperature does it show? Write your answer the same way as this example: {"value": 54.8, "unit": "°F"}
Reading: {"value": 68, "unit": "°F"}
